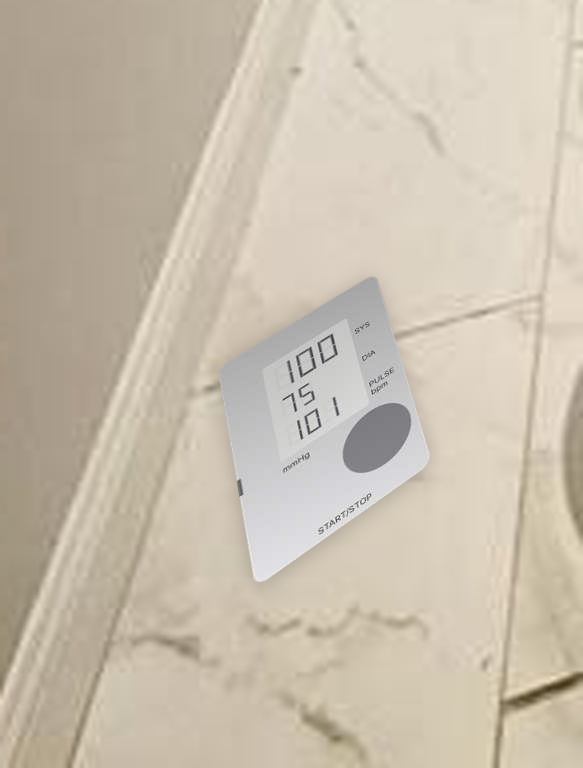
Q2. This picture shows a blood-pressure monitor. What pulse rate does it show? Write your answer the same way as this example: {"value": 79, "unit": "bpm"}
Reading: {"value": 101, "unit": "bpm"}
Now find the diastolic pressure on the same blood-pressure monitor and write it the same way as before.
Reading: {"value": 75, "unit": "mmHg"}
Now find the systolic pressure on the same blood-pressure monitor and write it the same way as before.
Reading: {"value": 100, "unit": "mmHg"}
